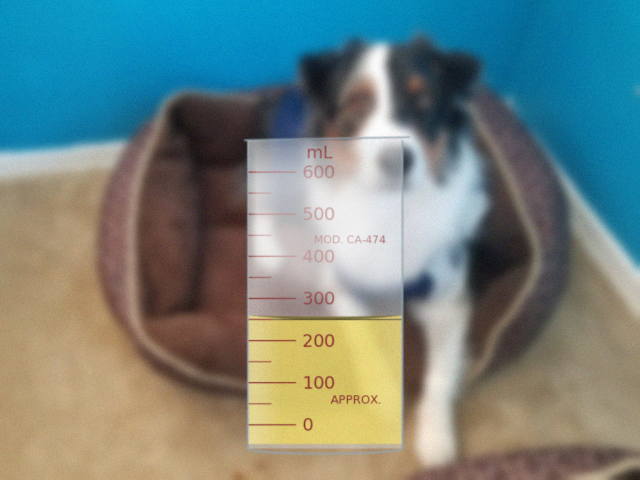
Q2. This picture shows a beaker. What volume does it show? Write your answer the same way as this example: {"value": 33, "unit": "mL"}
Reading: {"value": 250, "unit": "mL"}
